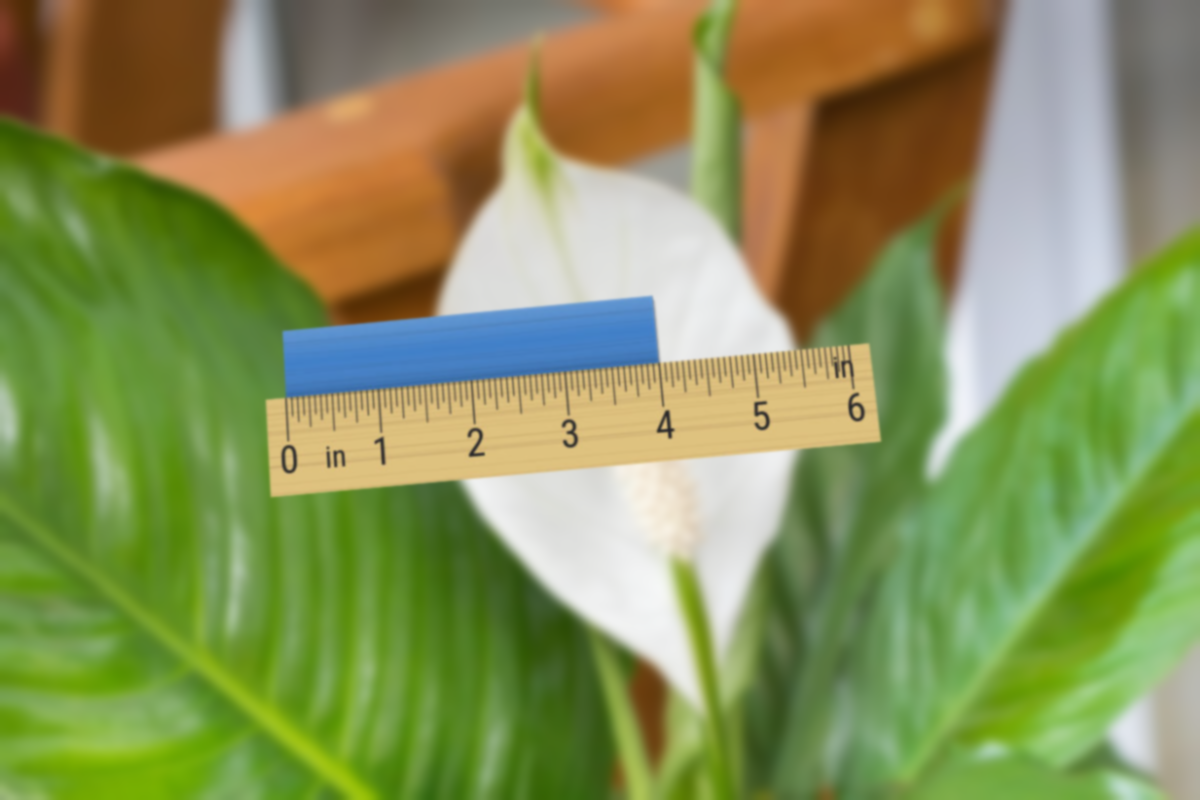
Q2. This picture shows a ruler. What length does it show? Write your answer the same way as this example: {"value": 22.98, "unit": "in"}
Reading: {"value": 4, "unit": "in"}
